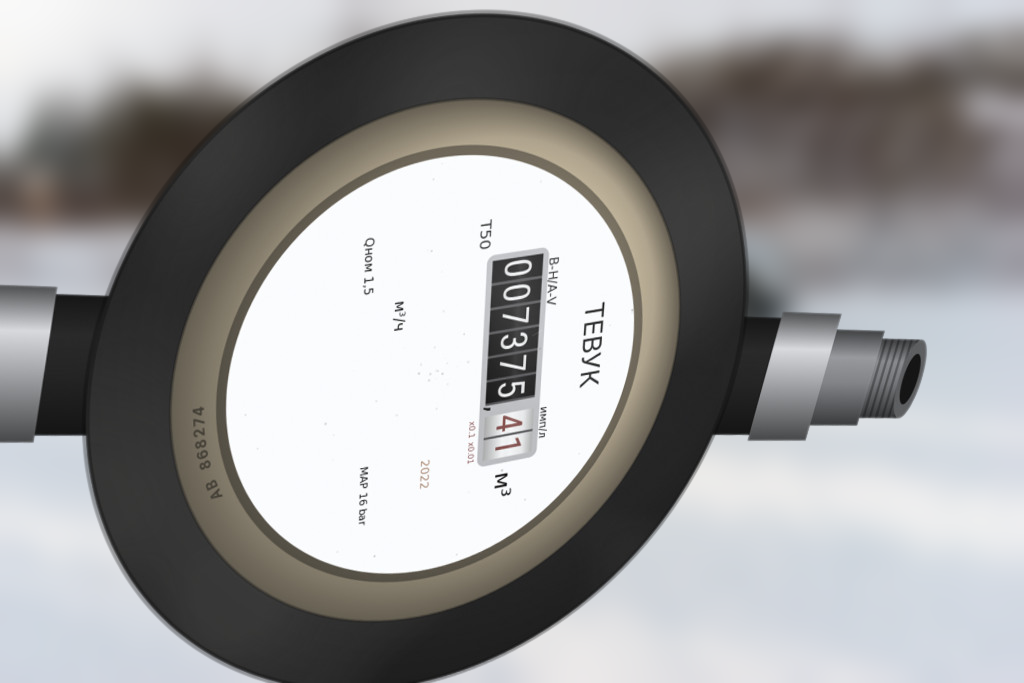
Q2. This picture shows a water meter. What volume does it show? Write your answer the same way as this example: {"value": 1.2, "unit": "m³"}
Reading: {"value": 7375.41, "unit": "m³"}
